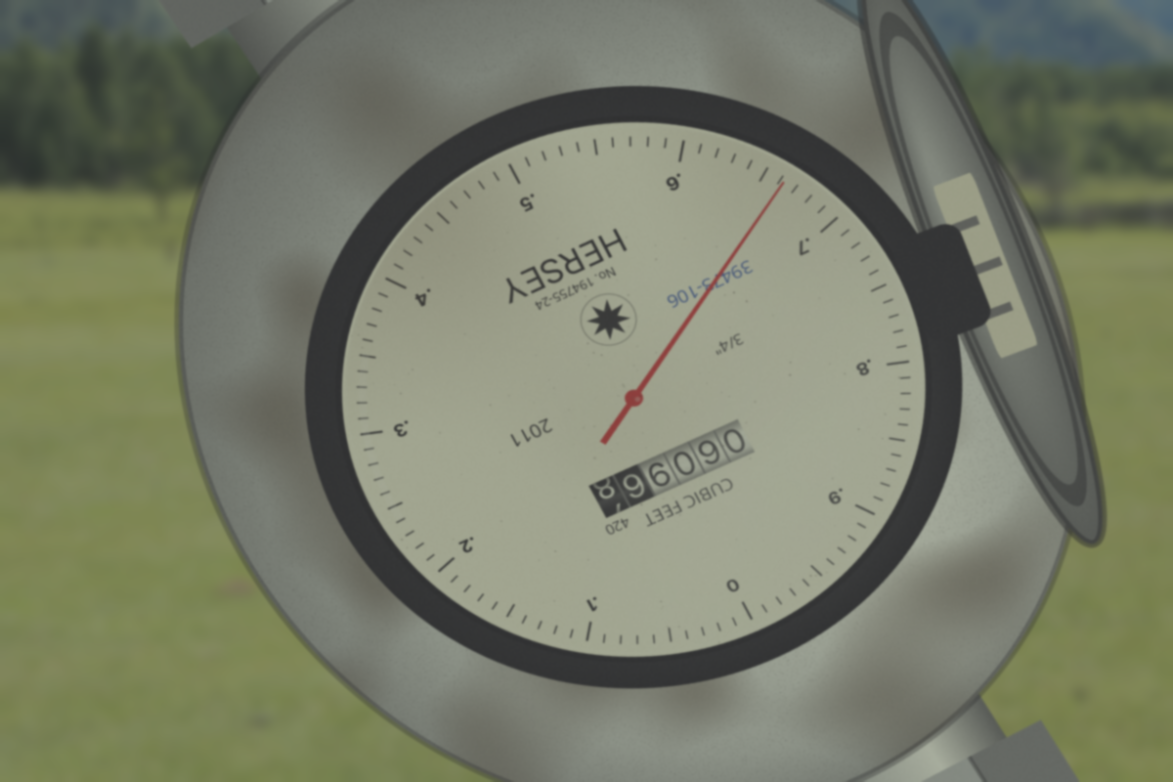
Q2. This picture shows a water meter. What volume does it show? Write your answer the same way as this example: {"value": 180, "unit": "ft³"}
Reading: {"value": 60967.66, "unit": "ft³"}
